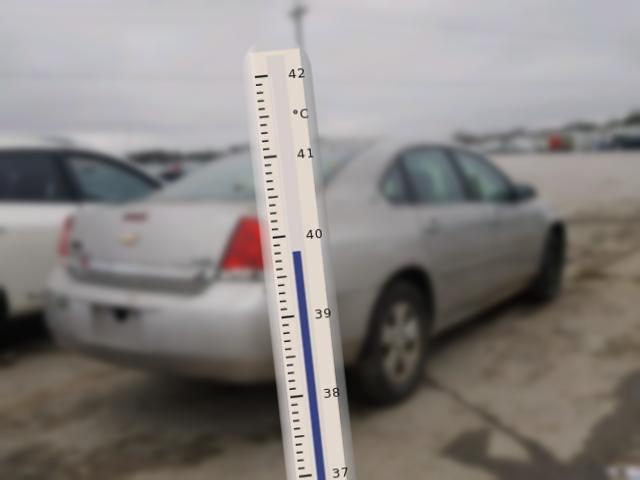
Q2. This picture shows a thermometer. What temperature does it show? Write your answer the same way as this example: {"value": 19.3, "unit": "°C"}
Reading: {"value": 39.8, "unit": "°C"}
